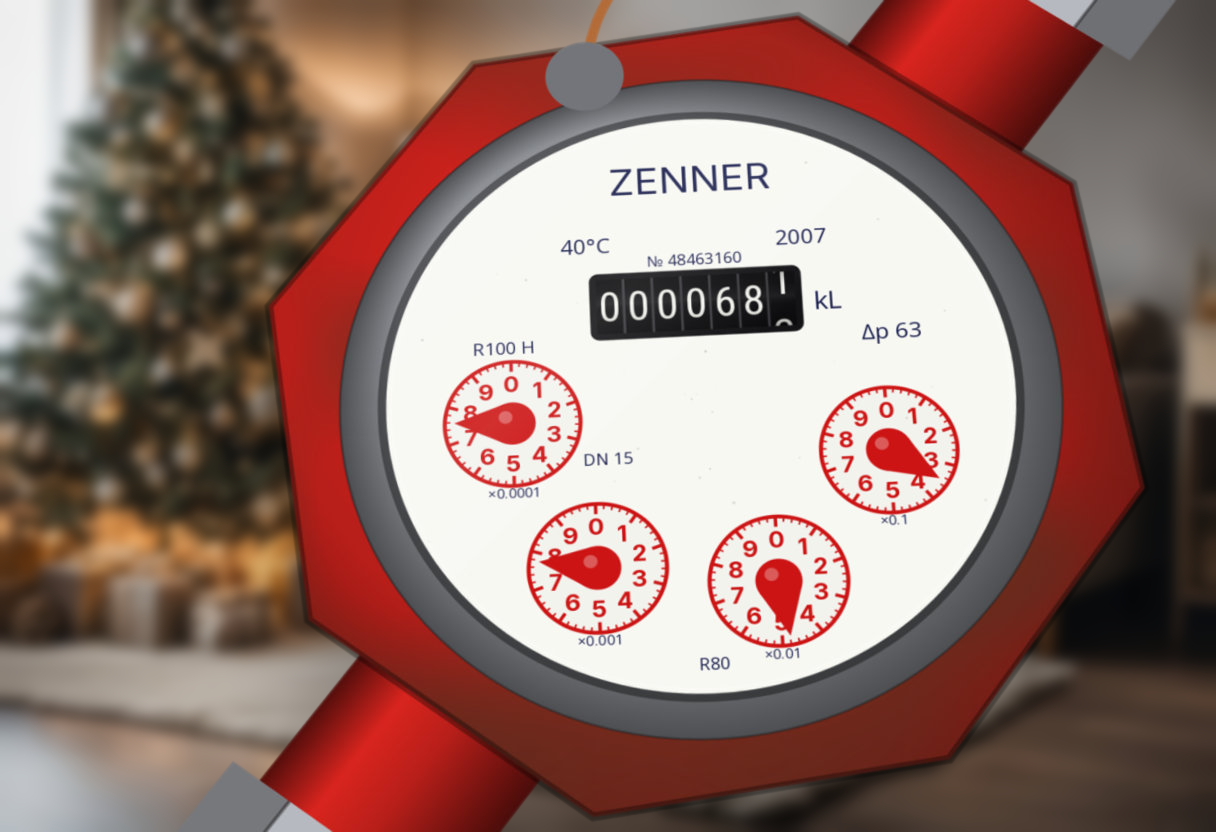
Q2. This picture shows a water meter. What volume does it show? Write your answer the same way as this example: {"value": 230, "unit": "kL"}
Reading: {"value": 681.3477, "unit": "kL"}
